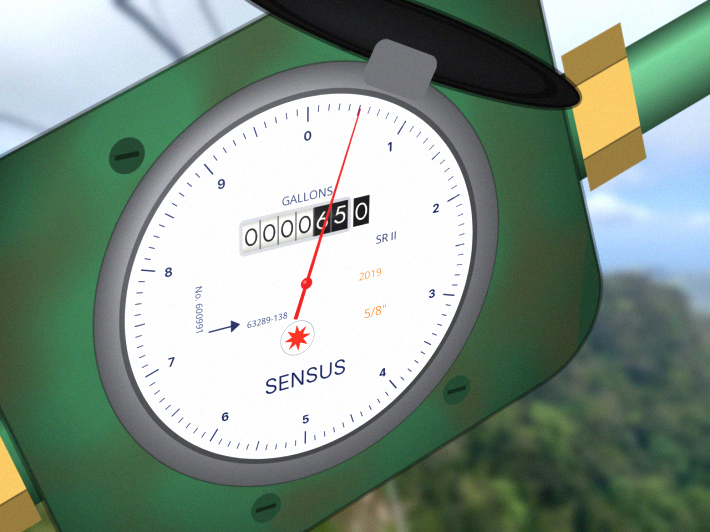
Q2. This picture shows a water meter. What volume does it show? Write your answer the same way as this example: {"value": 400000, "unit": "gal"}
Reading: {"value": 650.5, "unit": "gal"}
